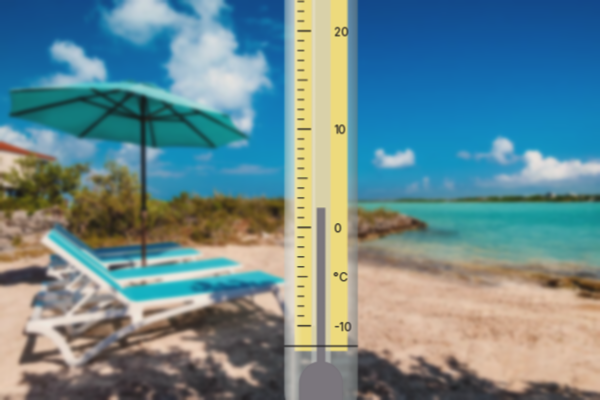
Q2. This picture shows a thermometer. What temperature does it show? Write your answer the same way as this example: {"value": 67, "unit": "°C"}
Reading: {"value": 2, "unit": "°C"}
